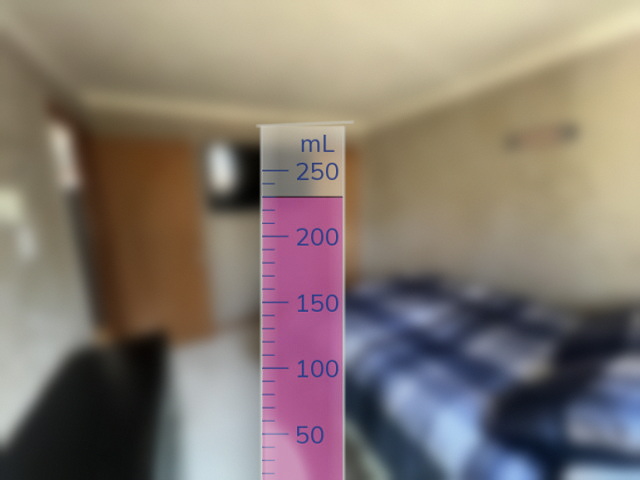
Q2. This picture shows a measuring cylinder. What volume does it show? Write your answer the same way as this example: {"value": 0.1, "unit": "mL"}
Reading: {"value": 230, "unit": "mL"}
